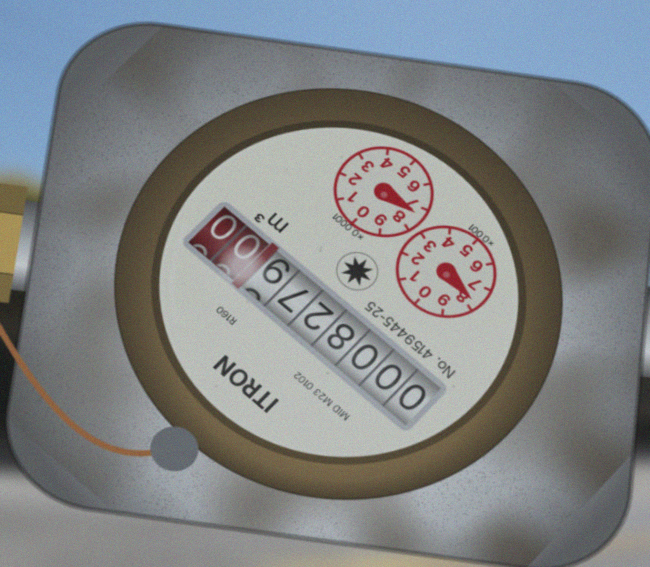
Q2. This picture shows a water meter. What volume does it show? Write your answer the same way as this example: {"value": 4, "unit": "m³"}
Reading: {"value": 8278.9977, "unit": "m³"}
